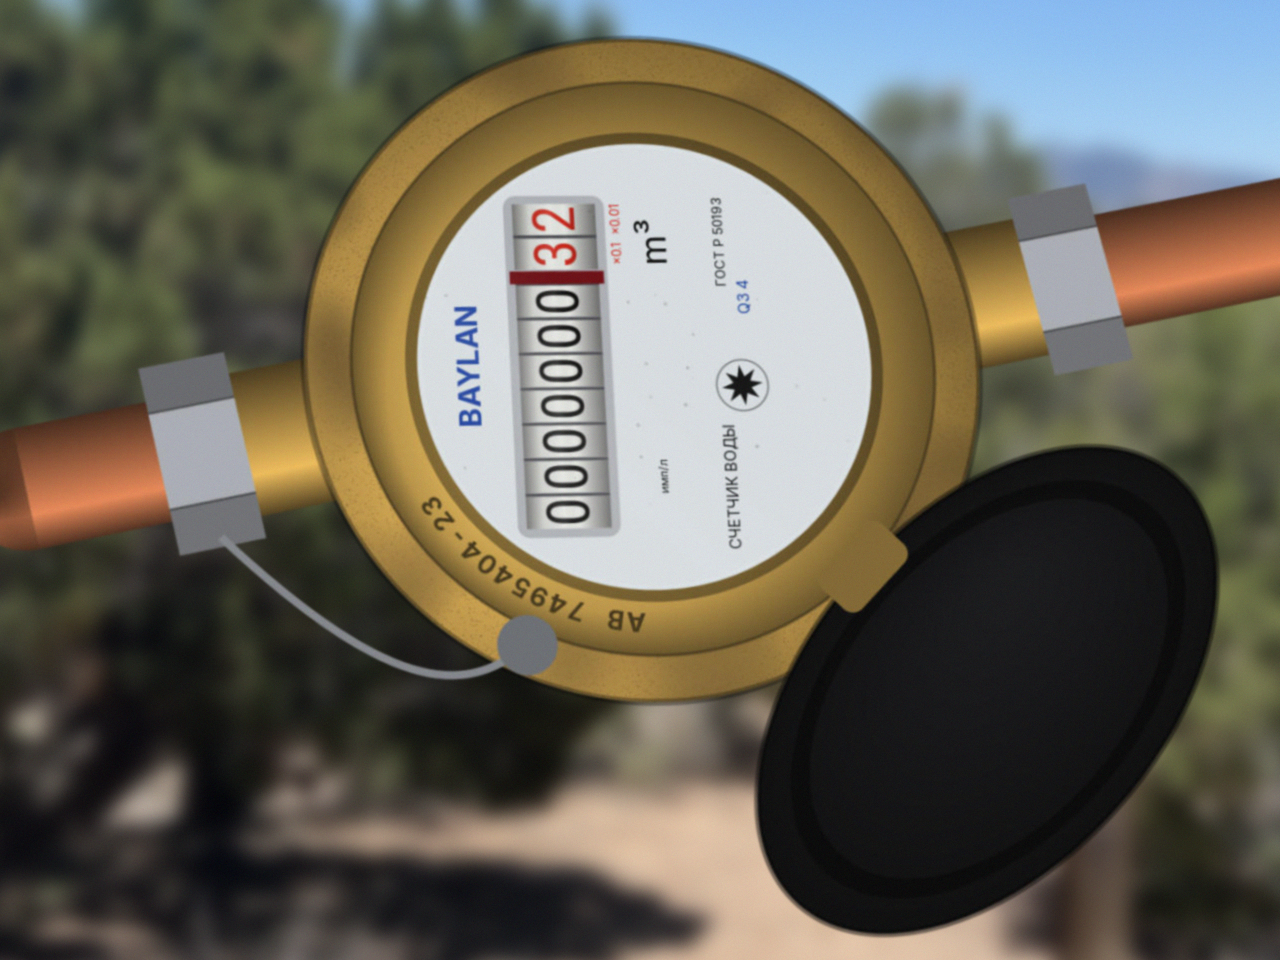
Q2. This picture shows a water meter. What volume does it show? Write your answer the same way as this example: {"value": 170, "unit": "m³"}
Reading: {"value": 0.32, "unit": "m³"}
